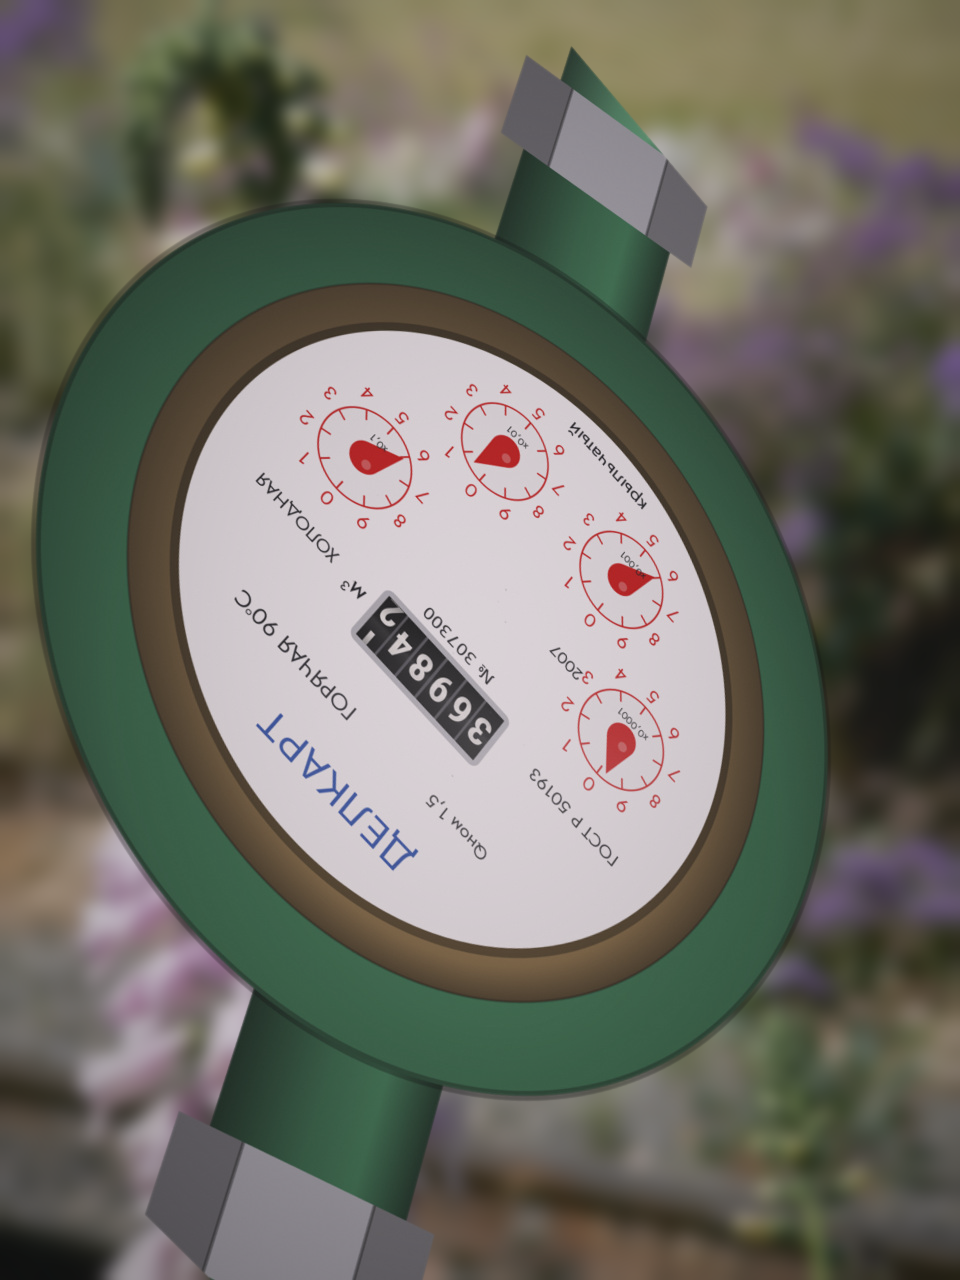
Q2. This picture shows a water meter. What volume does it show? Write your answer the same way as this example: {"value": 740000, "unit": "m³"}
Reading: {"value": 369841.6059, "unit": "m³"}
